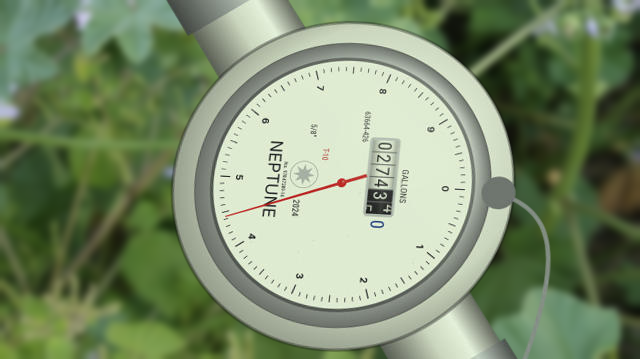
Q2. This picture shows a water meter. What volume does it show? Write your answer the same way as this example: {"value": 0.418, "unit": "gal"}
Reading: {"value": 274344.4, "unit": "gal"}
